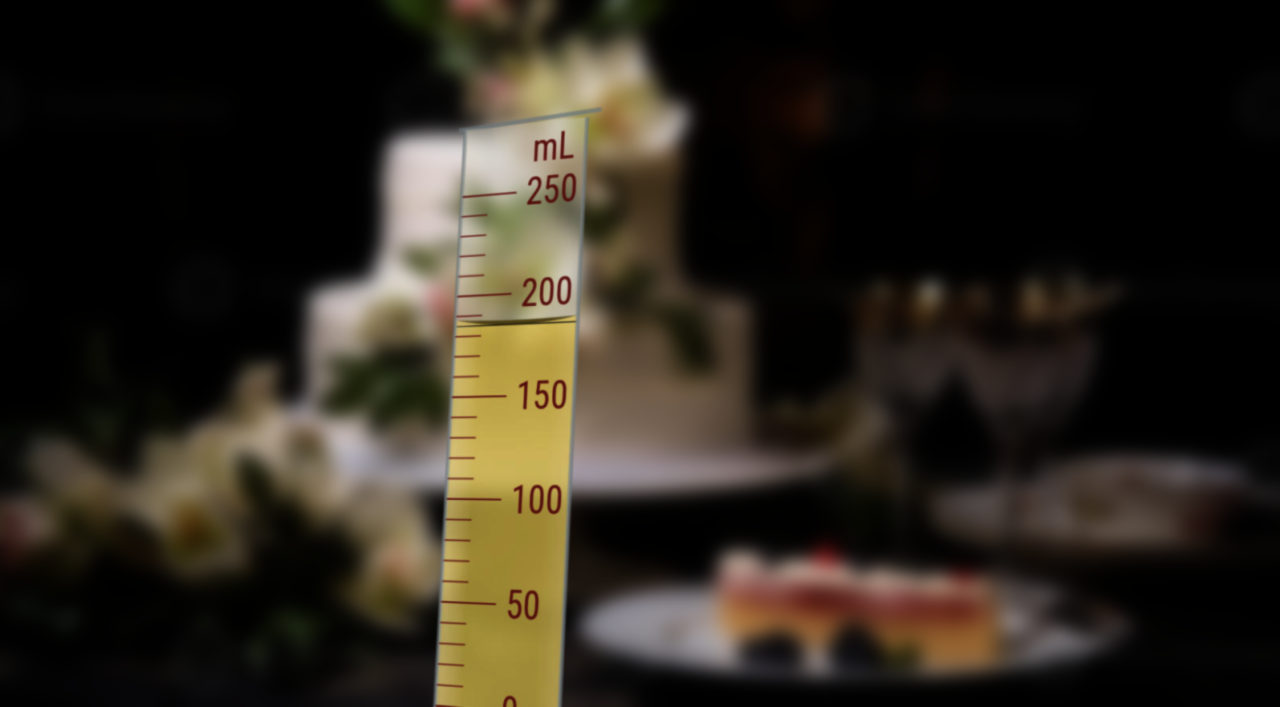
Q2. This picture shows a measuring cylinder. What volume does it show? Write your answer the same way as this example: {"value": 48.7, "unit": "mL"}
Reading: {"value": 185, "unit": "mL"}
